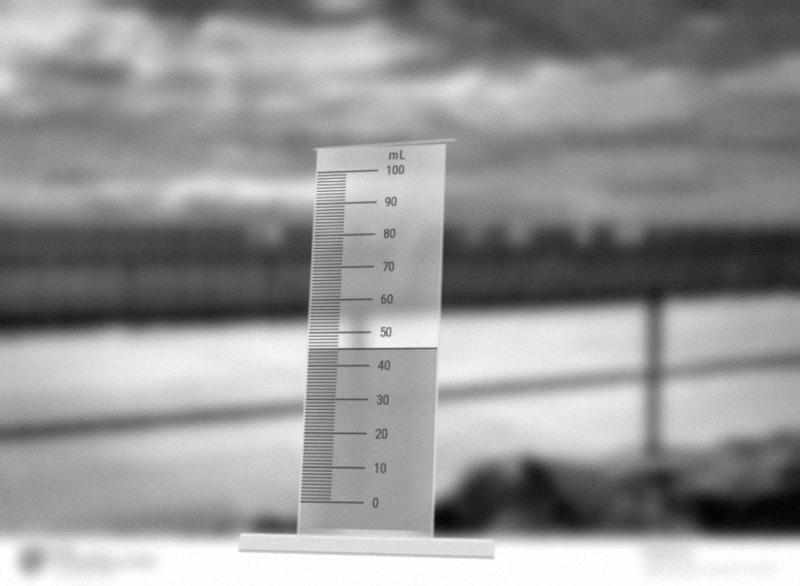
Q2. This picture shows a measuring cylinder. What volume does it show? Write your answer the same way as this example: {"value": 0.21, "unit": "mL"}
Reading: {"value": 45, "unit": "mL"}
